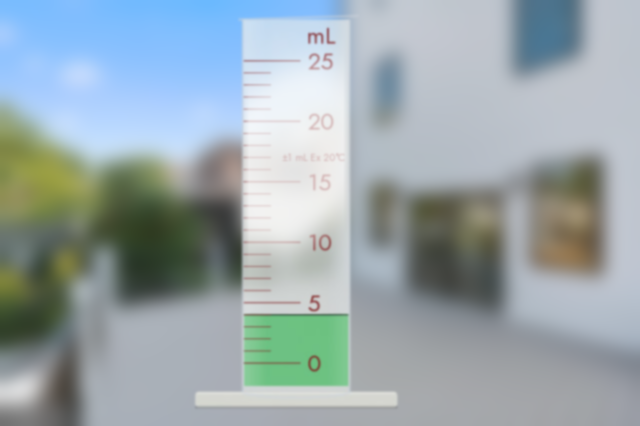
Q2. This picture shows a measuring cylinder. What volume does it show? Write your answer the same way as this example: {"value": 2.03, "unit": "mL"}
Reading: {"value": 4, "unit": "mL"}
